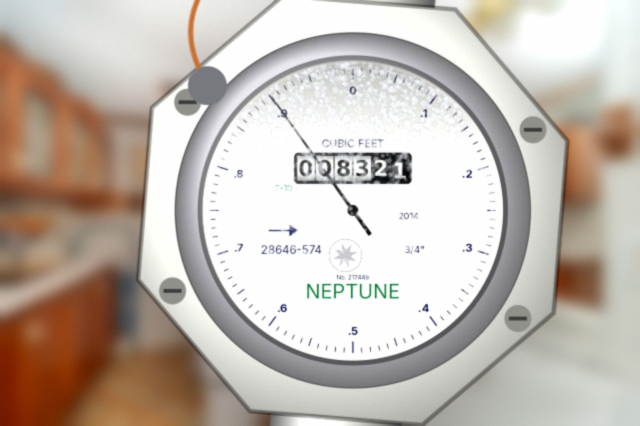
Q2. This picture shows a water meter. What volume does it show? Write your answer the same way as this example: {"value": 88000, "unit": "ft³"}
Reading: {"value": 8320.90, "unit": "ft³"}
